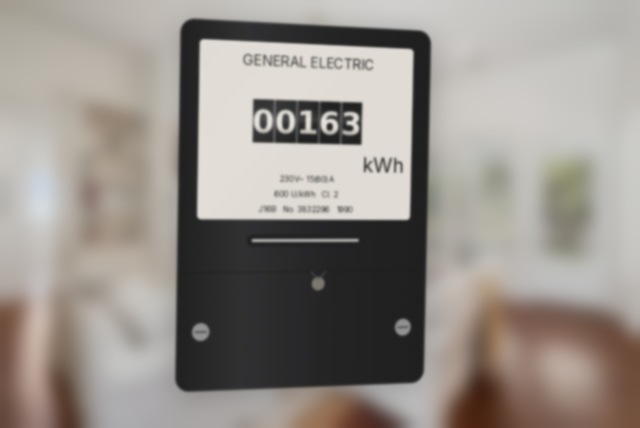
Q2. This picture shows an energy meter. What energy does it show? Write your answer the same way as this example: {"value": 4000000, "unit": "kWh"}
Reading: {"value": 163, "unit": "kWh"}
